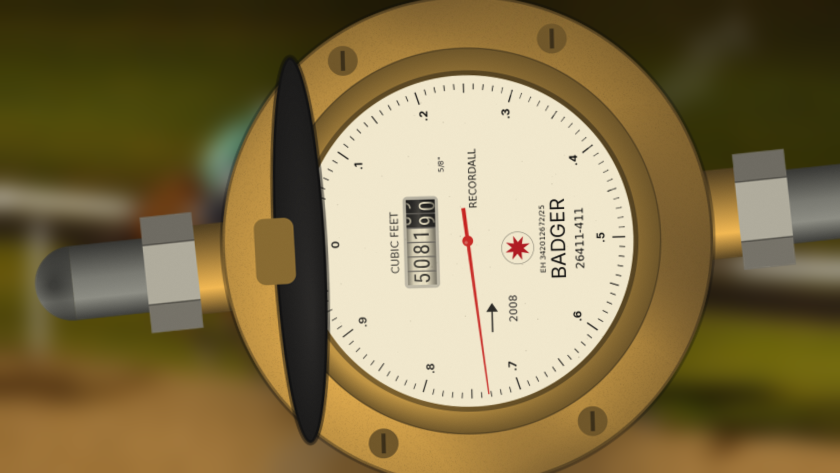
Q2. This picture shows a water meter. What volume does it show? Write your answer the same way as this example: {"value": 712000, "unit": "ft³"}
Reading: {"value": 508189.73, "unit": "ft³"}
